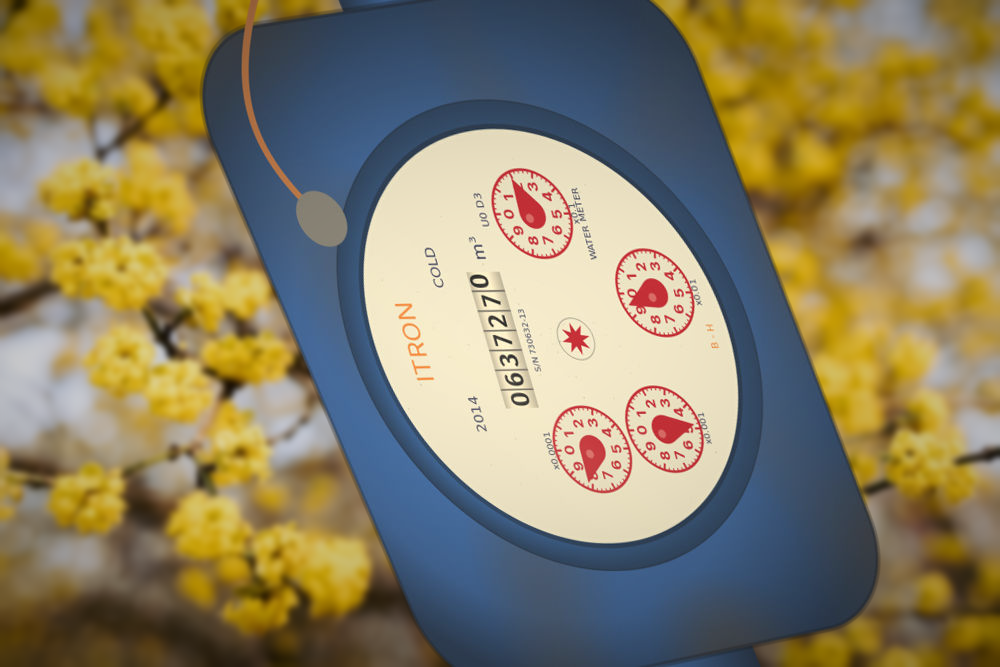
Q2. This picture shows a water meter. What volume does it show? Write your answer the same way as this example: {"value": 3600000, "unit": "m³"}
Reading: {"value": 637270.1948, "unit": "m³"}
